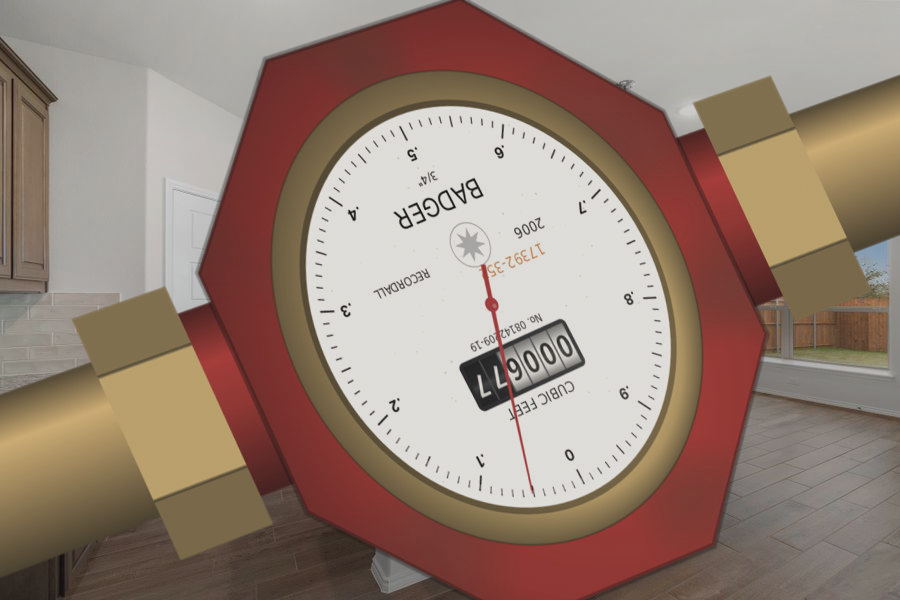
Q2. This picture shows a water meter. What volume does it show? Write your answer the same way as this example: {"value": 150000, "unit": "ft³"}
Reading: {"value": 677.05, "unit": "ft³"}
